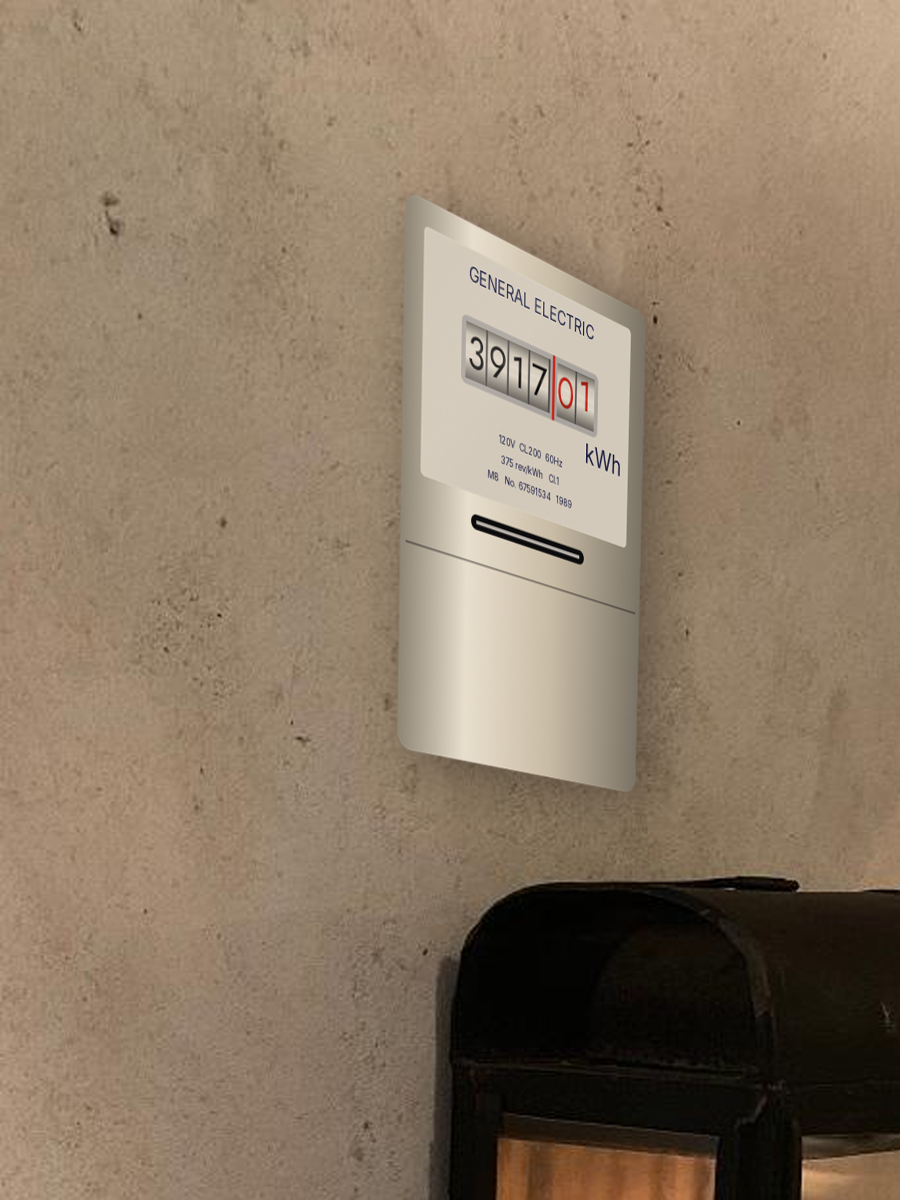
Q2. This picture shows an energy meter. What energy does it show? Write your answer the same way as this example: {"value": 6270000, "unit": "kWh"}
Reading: {"value": 3917.01, "unit": "kWh"}
